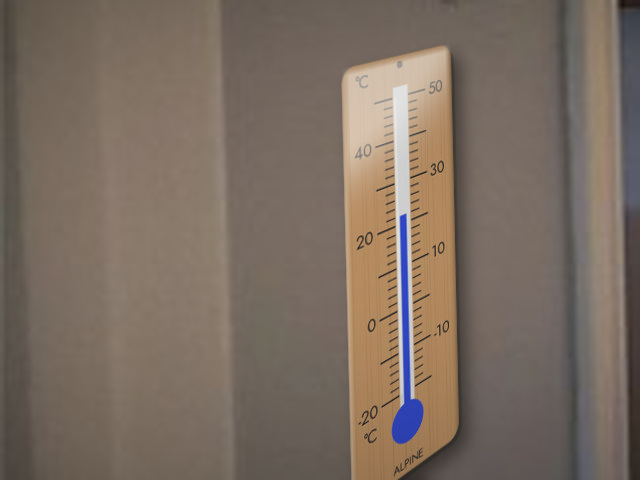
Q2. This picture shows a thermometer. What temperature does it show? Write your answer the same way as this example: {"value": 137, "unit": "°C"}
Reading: {"value": 22, "unit": "°C"}
